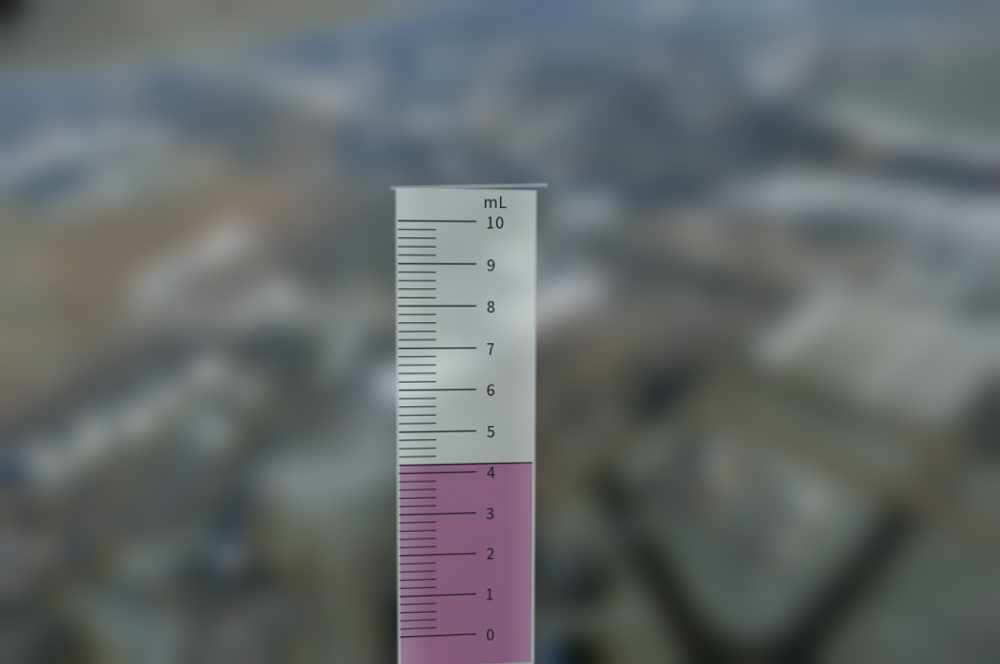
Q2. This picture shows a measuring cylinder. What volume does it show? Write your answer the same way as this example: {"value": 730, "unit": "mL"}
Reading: {"value": 4.2, "unit": "mL"}
